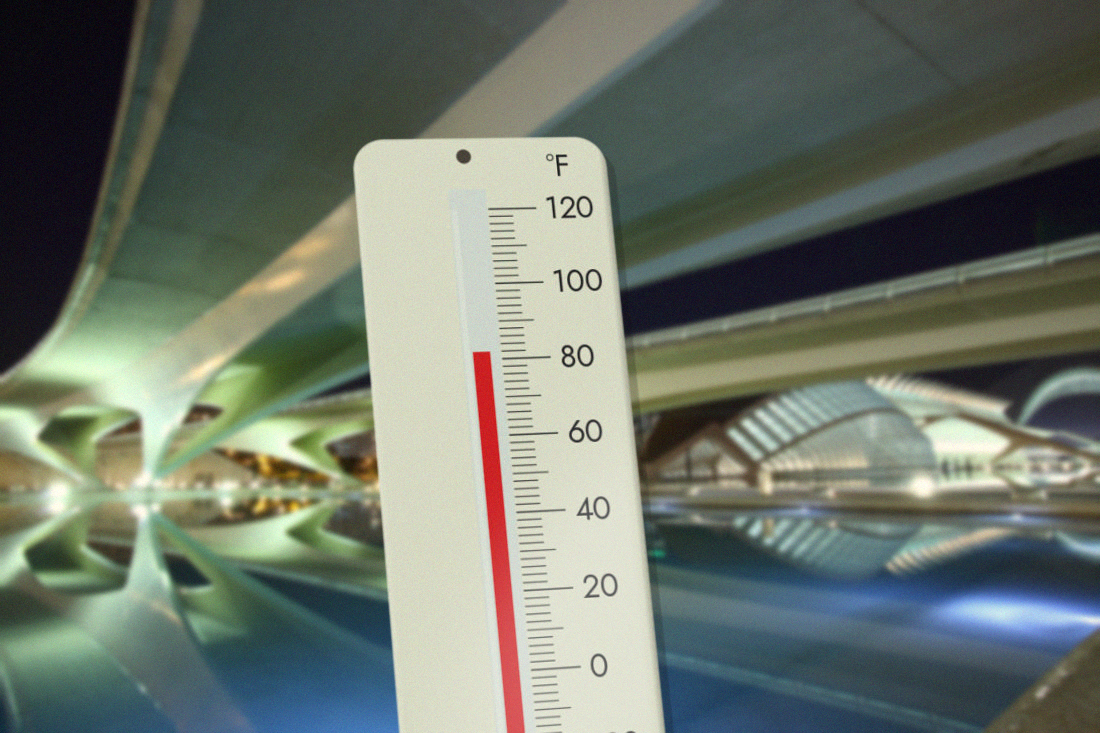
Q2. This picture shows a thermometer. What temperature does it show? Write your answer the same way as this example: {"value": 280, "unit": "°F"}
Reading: {"value": 82, "unit": "°F"}
